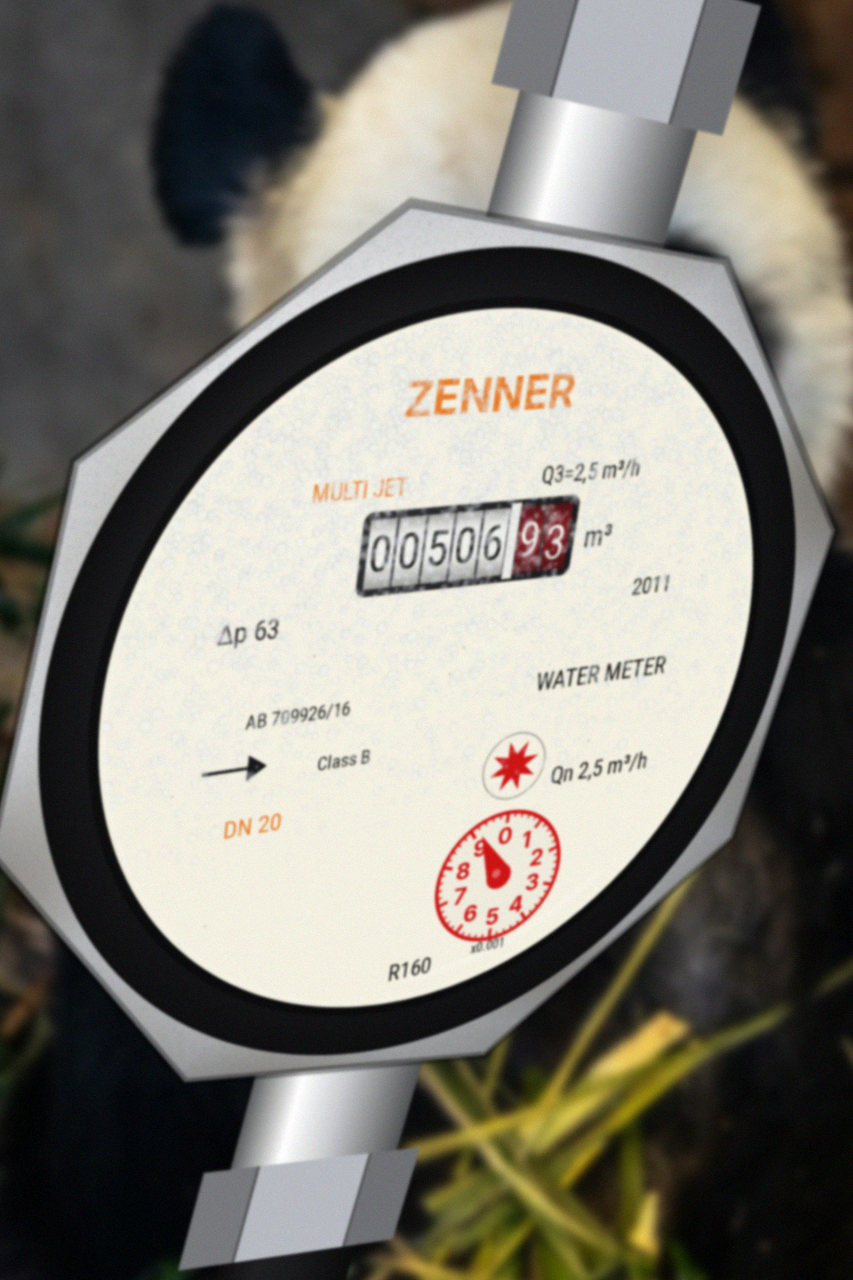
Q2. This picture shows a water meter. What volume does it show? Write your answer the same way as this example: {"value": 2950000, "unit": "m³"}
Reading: {"value": 506.929, "unit": "m³"}
